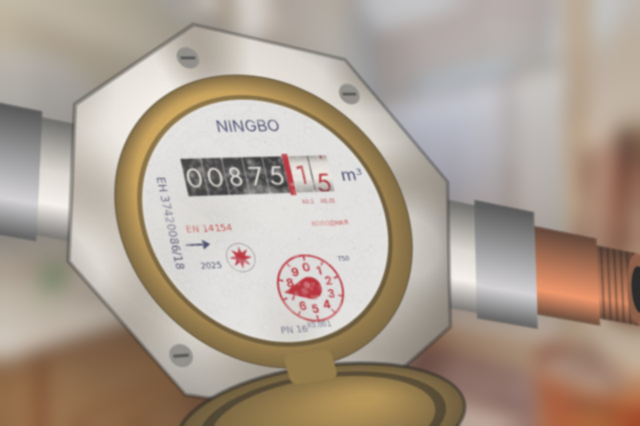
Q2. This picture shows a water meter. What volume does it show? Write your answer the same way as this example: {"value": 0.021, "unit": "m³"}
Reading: {"value": 875.147, "unit": "m³"}
